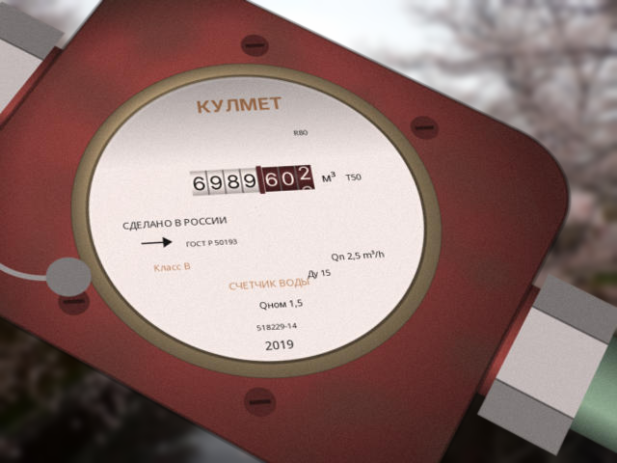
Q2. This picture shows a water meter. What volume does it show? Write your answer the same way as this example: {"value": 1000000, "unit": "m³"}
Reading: {"value": 6989.602, "unit": "m³"}
